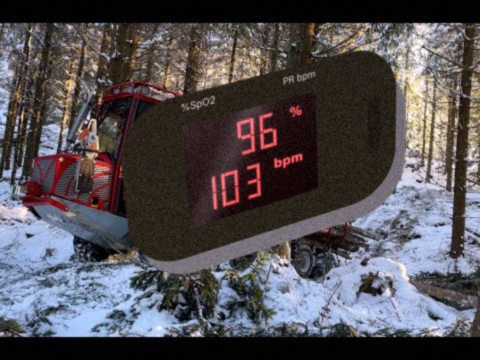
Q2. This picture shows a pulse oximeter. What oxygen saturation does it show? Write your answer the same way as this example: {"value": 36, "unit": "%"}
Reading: {"value": 96, "unit": "%"}
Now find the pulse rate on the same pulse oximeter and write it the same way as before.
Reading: {"value": 103, "unit": "bpm"}
